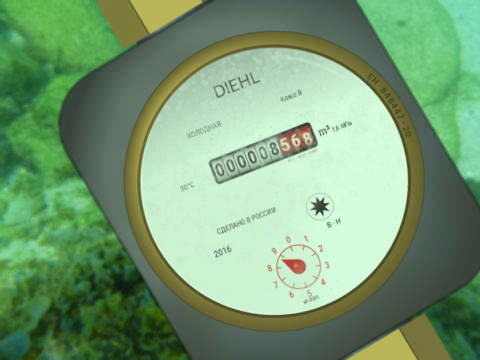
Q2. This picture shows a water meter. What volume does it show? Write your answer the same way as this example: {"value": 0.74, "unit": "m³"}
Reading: {"value": 8.5678, "unit": "m³"}
